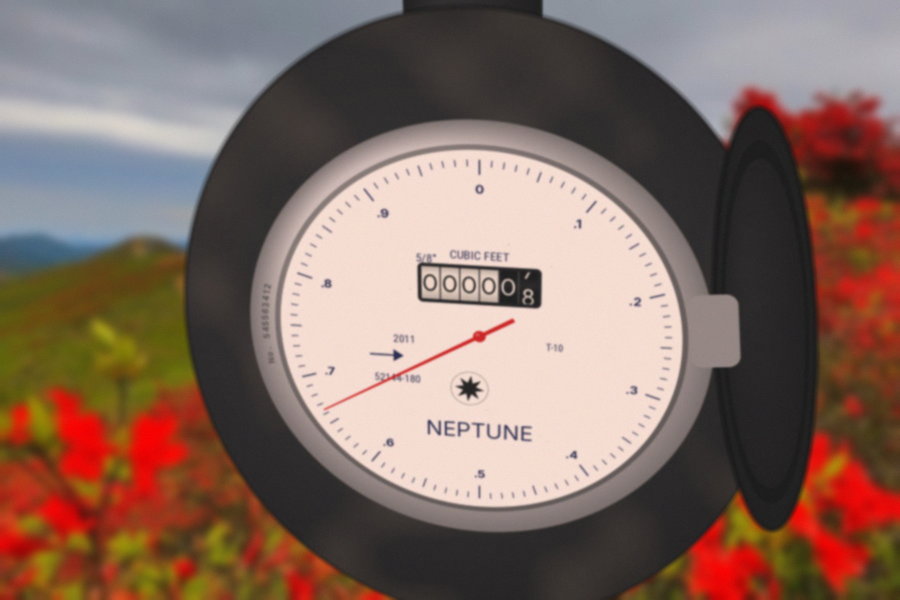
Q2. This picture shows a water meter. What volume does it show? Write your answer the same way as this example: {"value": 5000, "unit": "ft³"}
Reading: {"value": 7.66, "unit": "ft³"}
